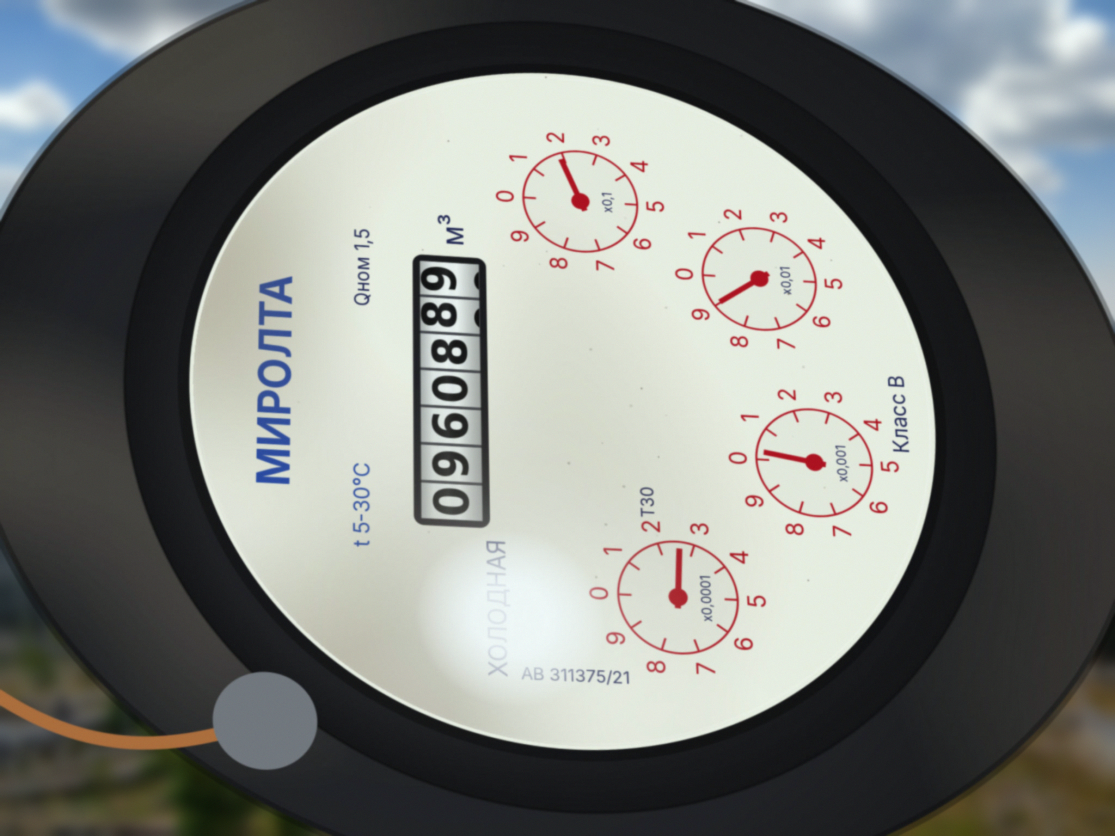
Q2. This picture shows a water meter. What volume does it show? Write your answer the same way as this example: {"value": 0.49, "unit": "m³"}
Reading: {"value": 960889.1902, "unit": "m³"}
